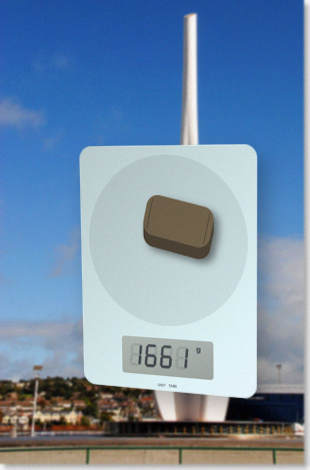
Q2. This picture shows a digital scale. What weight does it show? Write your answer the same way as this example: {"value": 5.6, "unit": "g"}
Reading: {"value": 1661, "unit": "g"}
